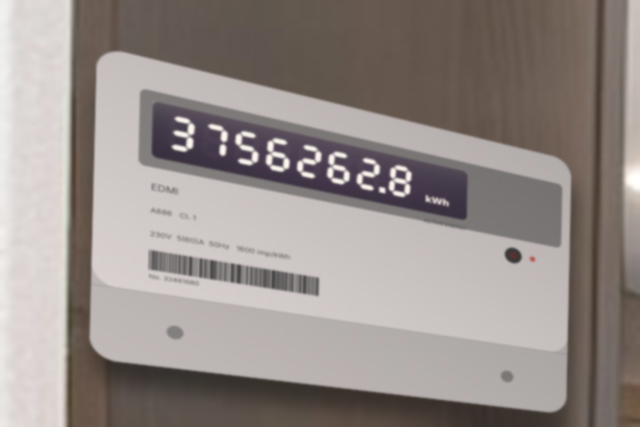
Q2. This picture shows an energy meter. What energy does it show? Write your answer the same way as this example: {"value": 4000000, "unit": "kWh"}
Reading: {"value": 3756262.8, "unit": "kWh"}
